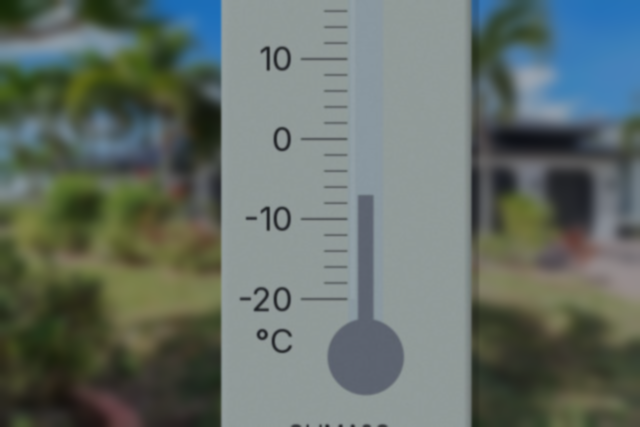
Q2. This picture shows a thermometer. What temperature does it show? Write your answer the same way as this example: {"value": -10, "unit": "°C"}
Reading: {"value": -7, "unit": "°C"}
